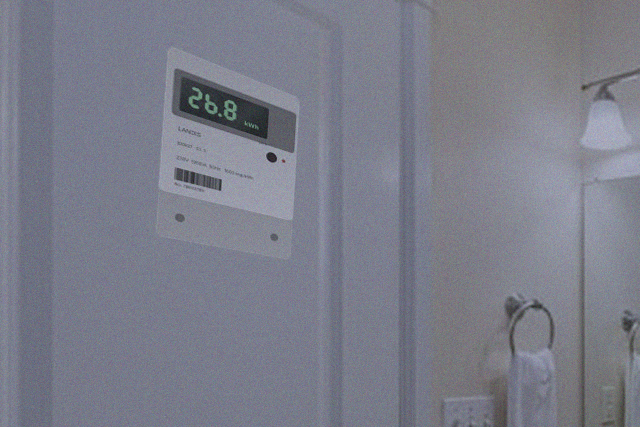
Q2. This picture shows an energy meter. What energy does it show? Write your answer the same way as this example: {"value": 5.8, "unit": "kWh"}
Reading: {"value": 26.8, "unit": "kWh"}
